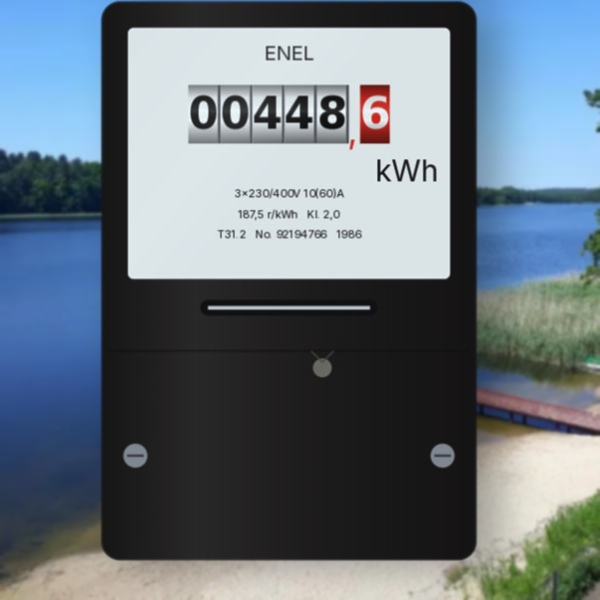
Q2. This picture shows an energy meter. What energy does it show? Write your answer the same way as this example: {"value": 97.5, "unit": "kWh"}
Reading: {"value": 448.6, "unit": "kWh"}
